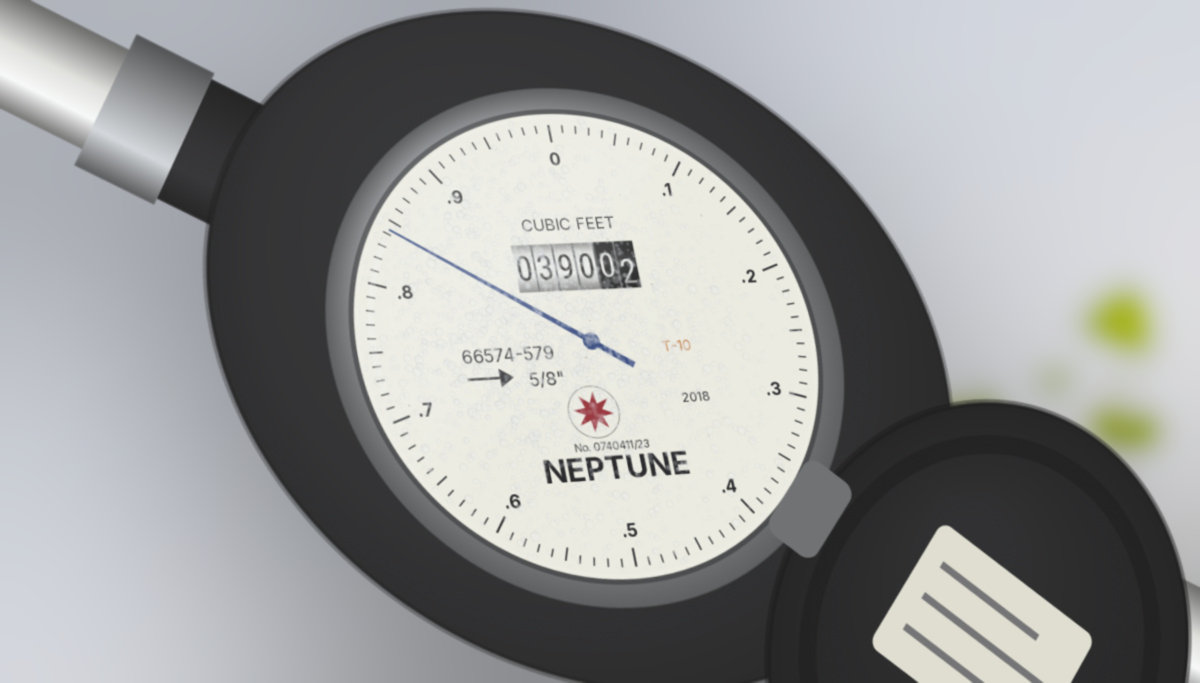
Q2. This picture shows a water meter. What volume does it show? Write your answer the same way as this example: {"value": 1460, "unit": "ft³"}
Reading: {"value": 39001.84, "unit": "ft³"}
